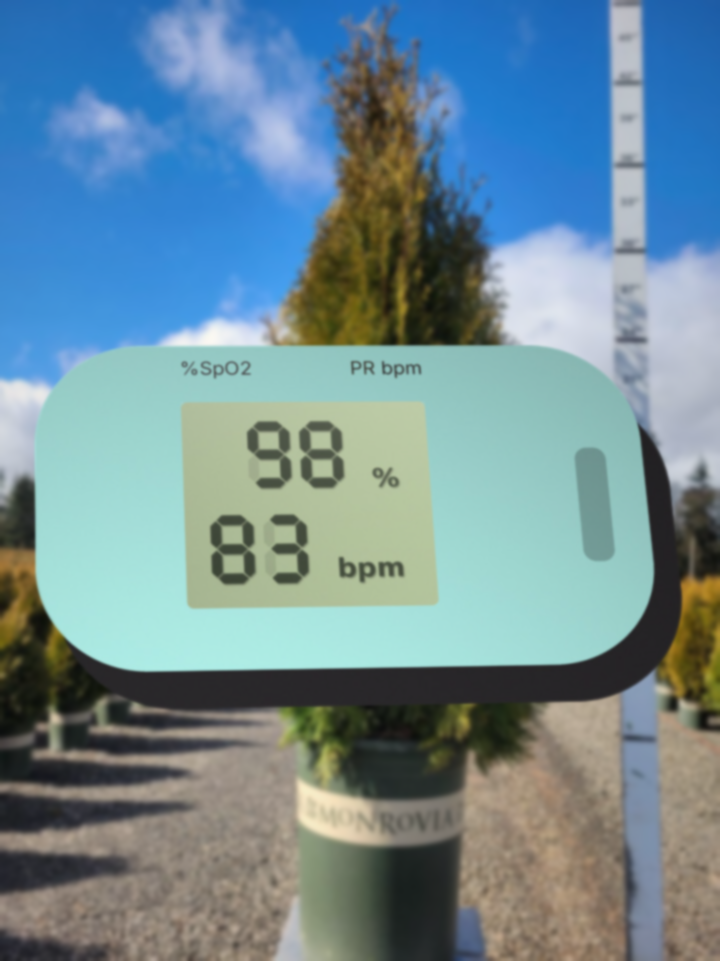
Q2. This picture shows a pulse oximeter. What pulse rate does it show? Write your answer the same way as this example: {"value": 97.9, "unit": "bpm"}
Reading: {"value": 83, "unit": "bpm"}
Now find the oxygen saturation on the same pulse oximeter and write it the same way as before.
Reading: {"value": 98, "unit": "%"}
